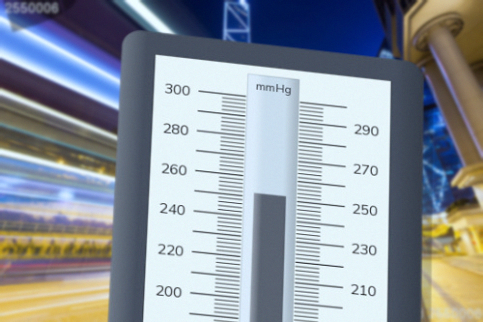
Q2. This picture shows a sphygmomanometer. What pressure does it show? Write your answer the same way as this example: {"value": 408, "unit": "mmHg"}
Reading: {"value": 252, "unit": "mmHg"}
